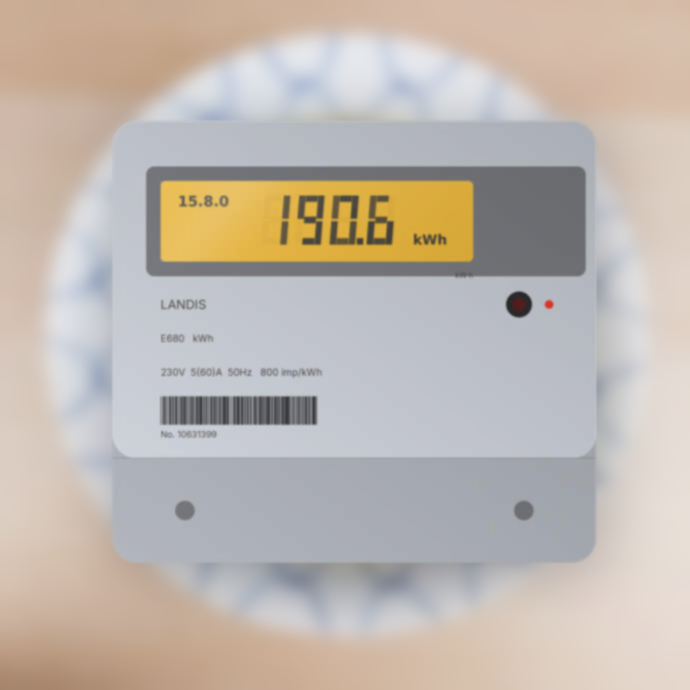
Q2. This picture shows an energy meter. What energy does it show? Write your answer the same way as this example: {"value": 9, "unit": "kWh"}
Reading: {"value": 190.6, "unit": "kWh"}
